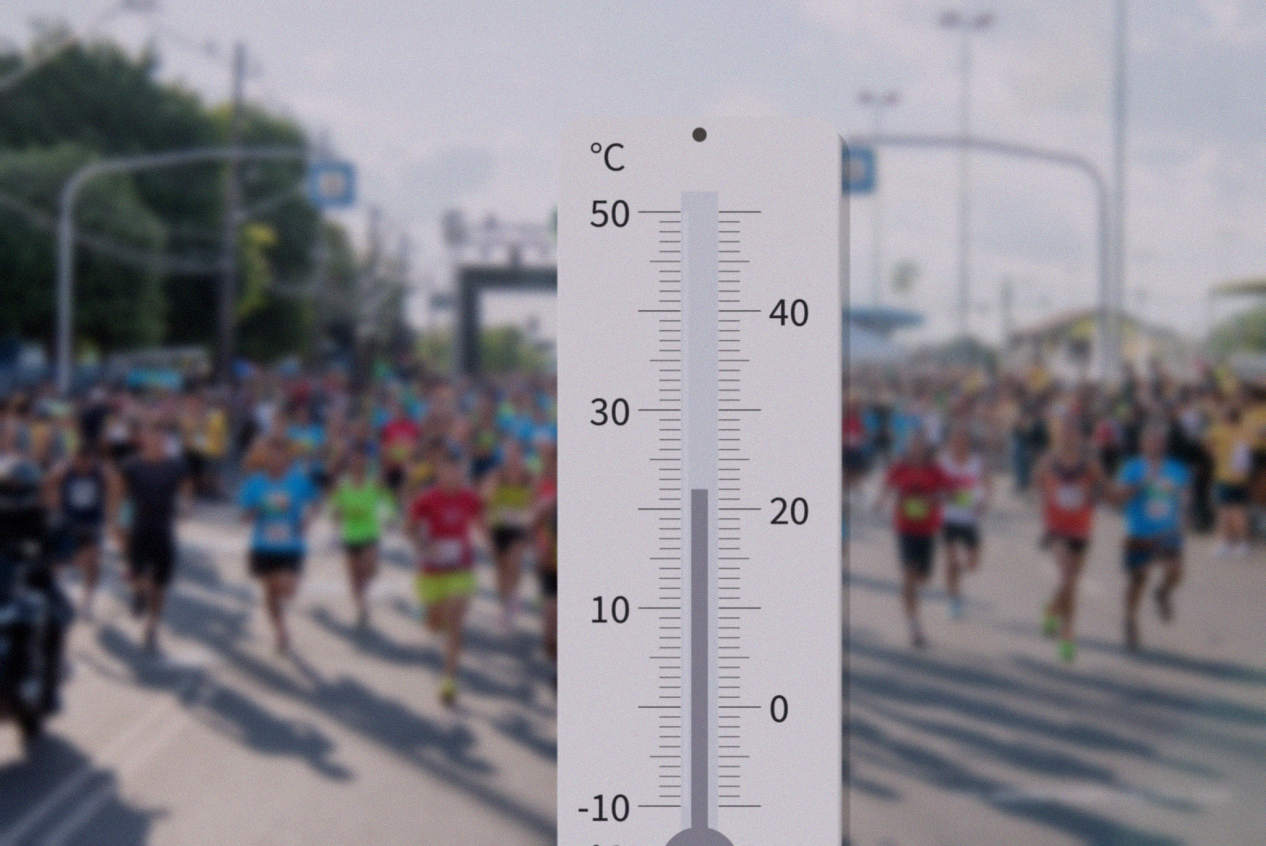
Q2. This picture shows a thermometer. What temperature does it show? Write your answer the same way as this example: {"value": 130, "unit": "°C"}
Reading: {"value": 22, "unit": "°C"}
